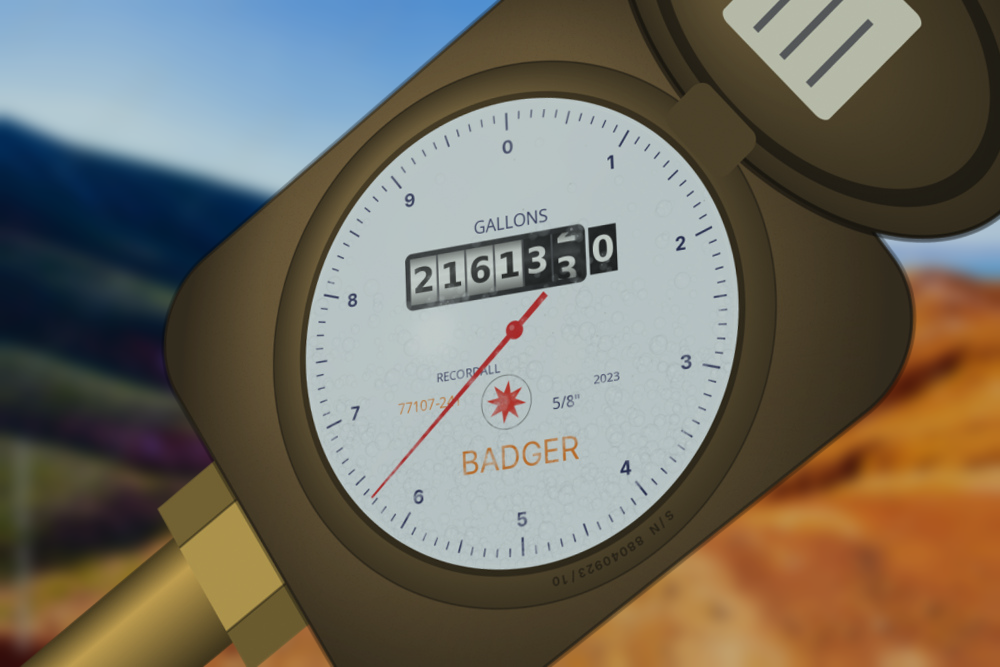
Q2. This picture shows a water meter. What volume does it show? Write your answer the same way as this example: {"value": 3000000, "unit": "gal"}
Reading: {"value": 2161326.3, "unit": "gal"}
